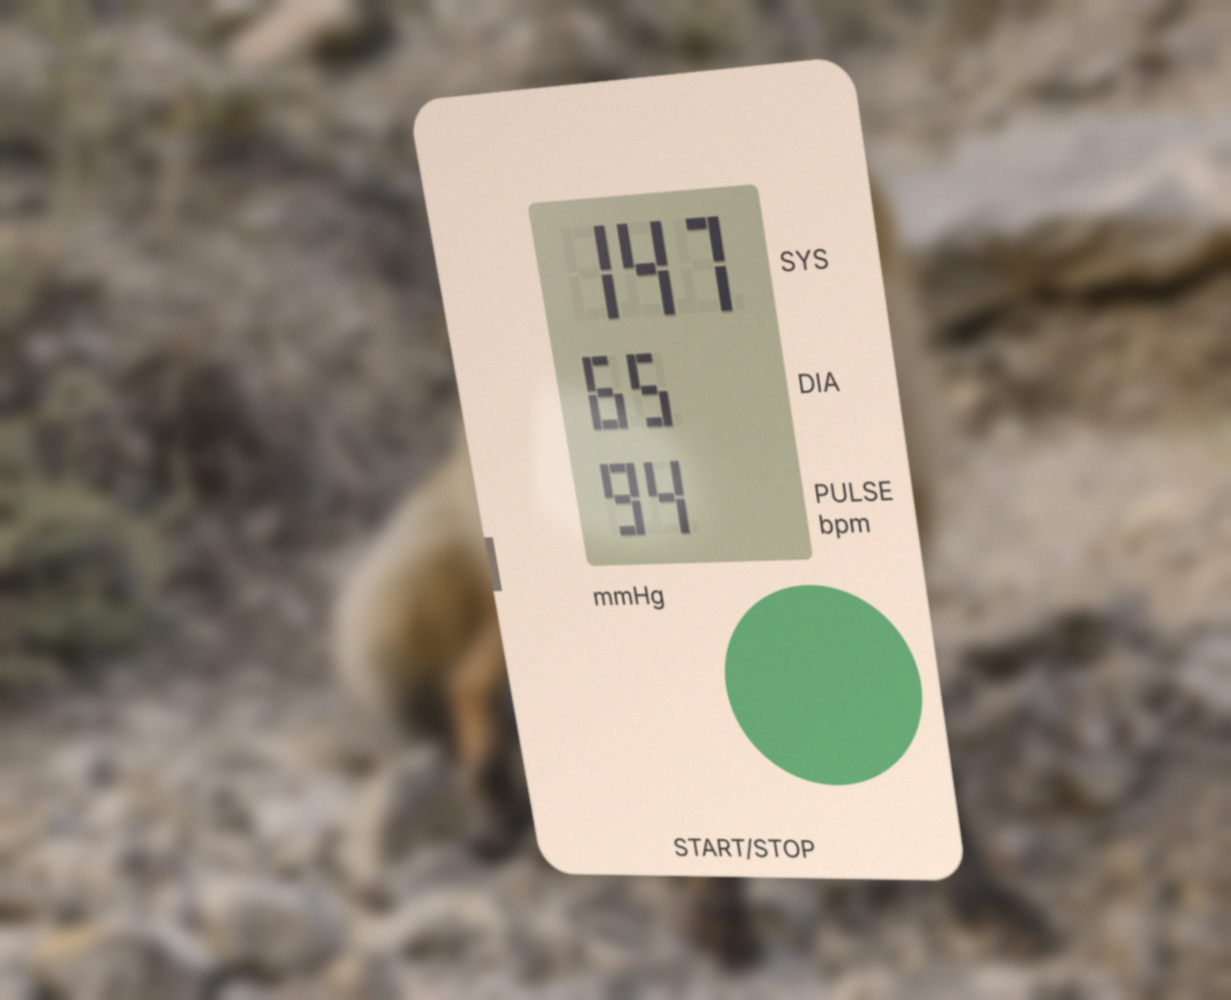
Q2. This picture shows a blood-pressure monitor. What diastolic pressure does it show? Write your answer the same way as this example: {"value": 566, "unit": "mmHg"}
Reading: {"value": 65, "unit": "mmHg"}
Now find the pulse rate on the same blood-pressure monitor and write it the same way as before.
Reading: {"value": 94, "unit": "bpm"}
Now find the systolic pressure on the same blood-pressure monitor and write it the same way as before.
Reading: {"value": 147, "unit": "mmHg"}
